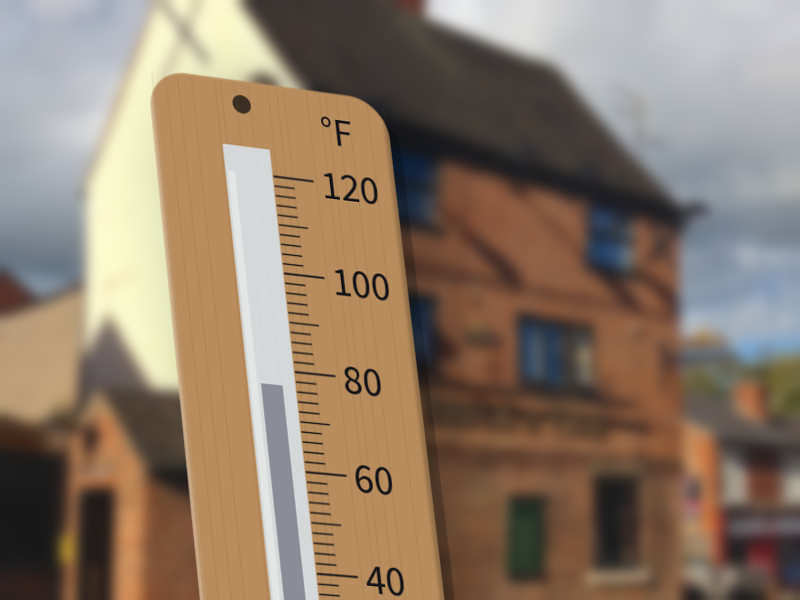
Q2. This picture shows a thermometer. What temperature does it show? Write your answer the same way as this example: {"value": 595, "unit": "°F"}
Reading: {"value": 77, "unit": "°F"}
